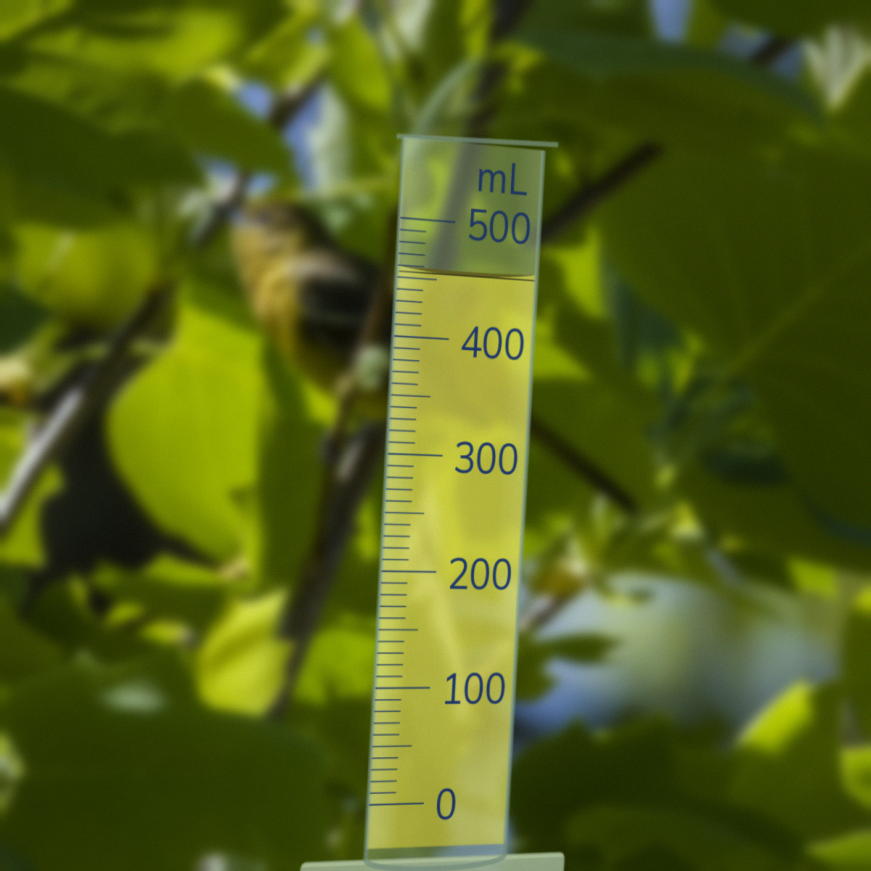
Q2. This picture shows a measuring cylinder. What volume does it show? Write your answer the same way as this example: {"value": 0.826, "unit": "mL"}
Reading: {"value": 455, "unit": "mL"}
